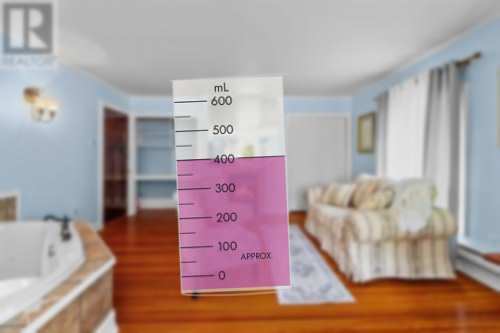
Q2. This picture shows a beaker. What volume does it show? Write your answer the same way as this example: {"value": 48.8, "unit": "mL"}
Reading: {"value": 400, "unit": "mL"}
